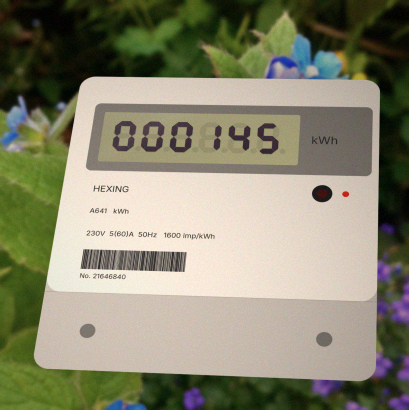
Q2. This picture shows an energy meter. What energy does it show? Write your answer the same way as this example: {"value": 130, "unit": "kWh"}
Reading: {"value": 145, "unit": "kWh"}
